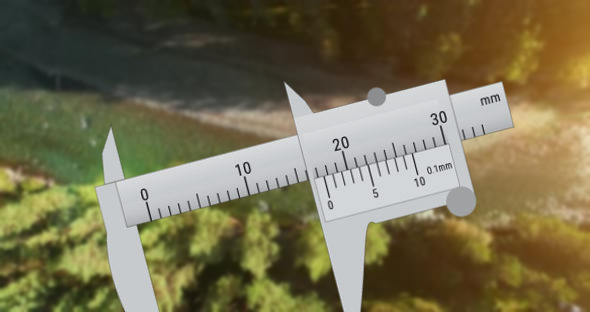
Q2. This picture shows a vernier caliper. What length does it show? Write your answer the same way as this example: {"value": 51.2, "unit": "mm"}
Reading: {"value": 17.6, "unit": "mm"}
